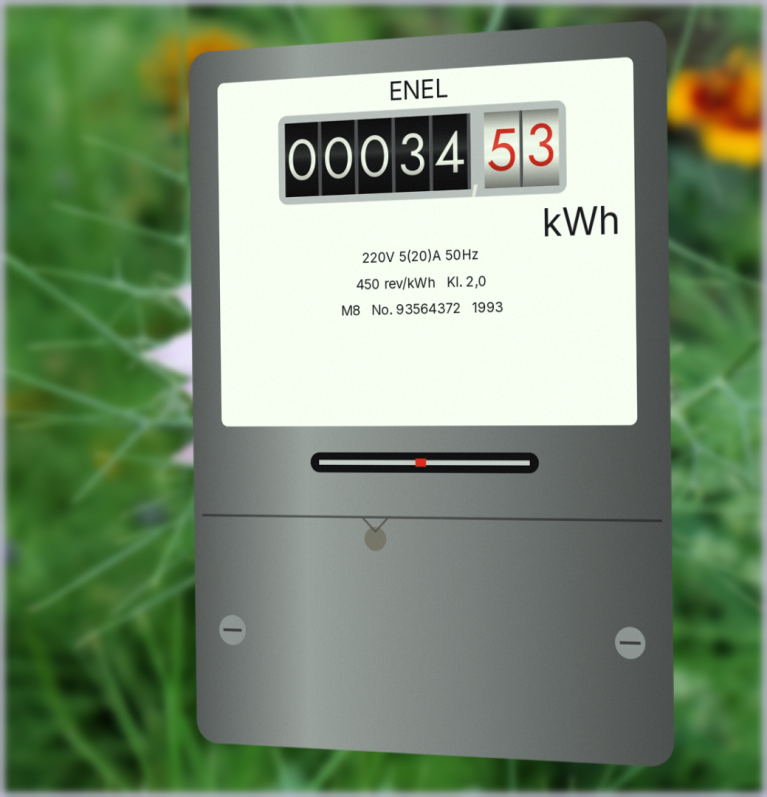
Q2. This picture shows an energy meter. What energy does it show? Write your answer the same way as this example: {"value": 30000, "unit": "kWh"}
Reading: {"value": 34.53, "unit": "kWh"}
